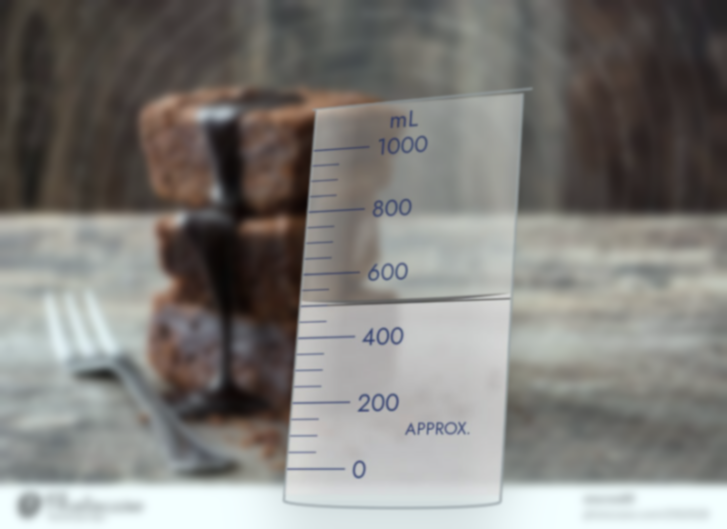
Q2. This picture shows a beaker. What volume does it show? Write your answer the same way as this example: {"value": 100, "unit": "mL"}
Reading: {"value": 500, "unit": "mL"}
